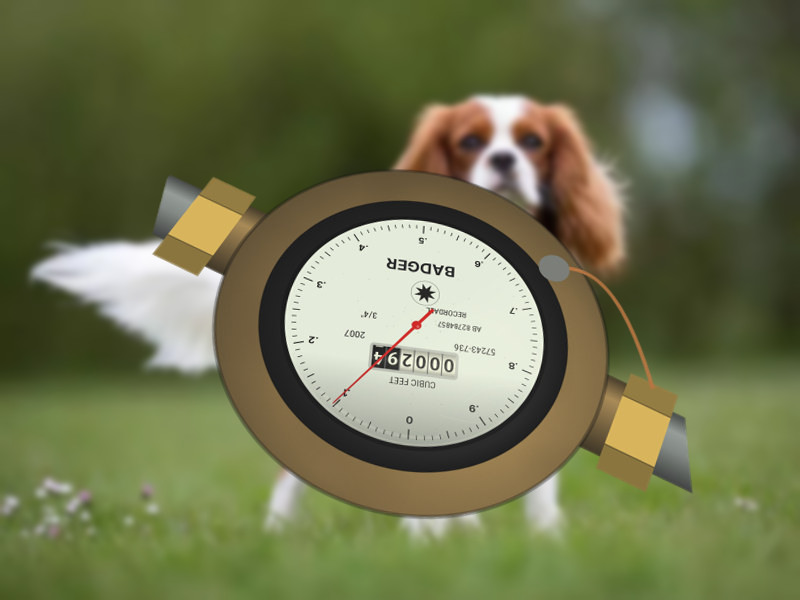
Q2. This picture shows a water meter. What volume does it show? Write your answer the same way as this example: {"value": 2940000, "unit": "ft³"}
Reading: {"value": 294.10, "unit": "ft³"}
